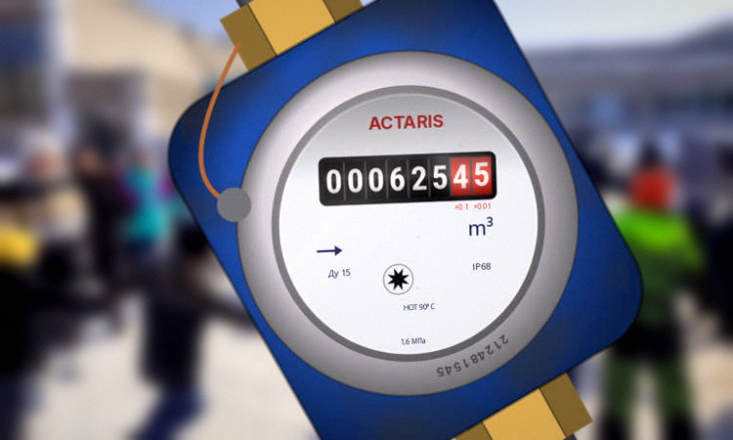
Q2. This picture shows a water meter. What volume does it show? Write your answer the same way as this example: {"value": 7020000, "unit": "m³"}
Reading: {"value": 625.45, "unit": "m³"}
